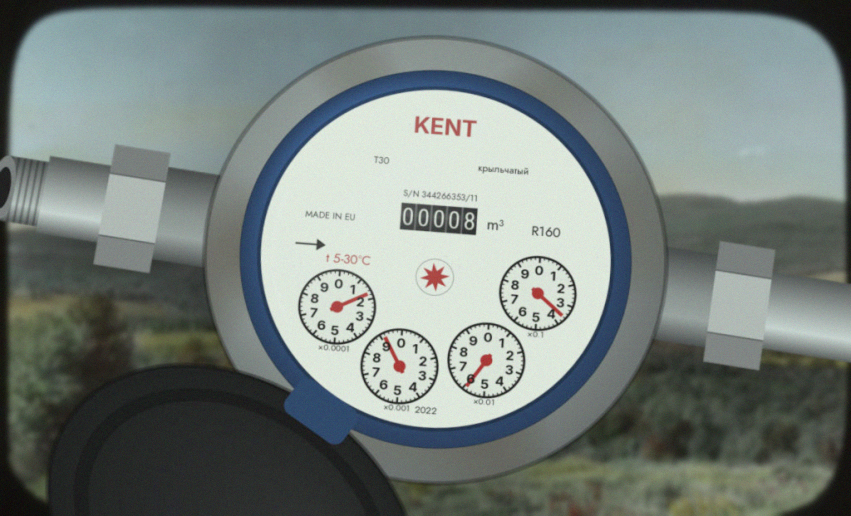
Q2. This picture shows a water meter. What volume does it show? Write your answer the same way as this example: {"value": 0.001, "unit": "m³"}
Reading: {"value": 8.3591, "unit": "m³"}
